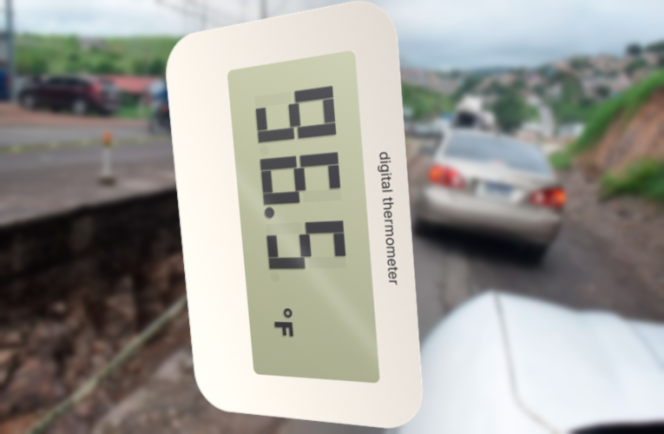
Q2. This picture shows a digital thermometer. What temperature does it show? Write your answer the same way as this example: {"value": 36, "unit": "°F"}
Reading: {"value": 96.5, "unit": "°F"}
